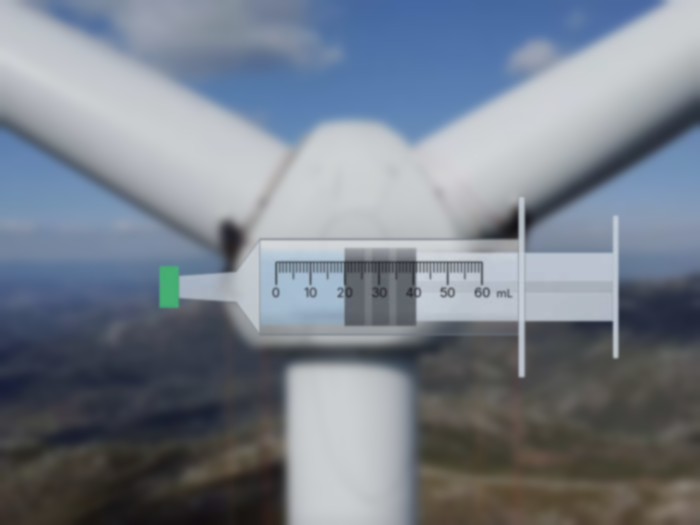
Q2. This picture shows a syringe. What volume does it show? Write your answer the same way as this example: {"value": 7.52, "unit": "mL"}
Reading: {"value": 20, "unit": "mL"}
